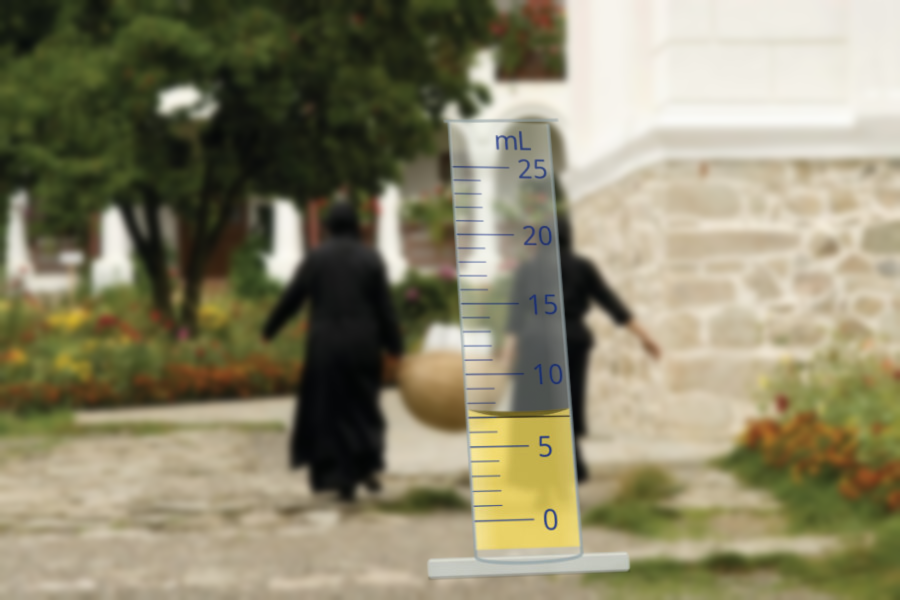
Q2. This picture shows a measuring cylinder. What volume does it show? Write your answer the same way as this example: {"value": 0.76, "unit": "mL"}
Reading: {"value": 7, "unit": "mL"}
